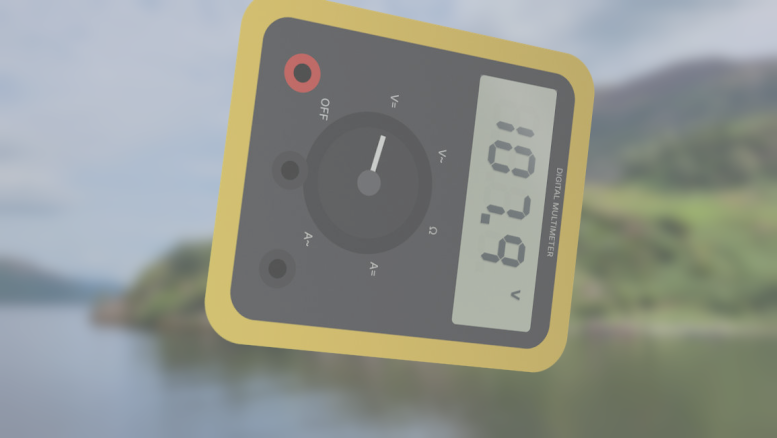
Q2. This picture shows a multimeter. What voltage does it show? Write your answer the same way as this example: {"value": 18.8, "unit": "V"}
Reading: {"value": 107.9, "unit": "V"}
